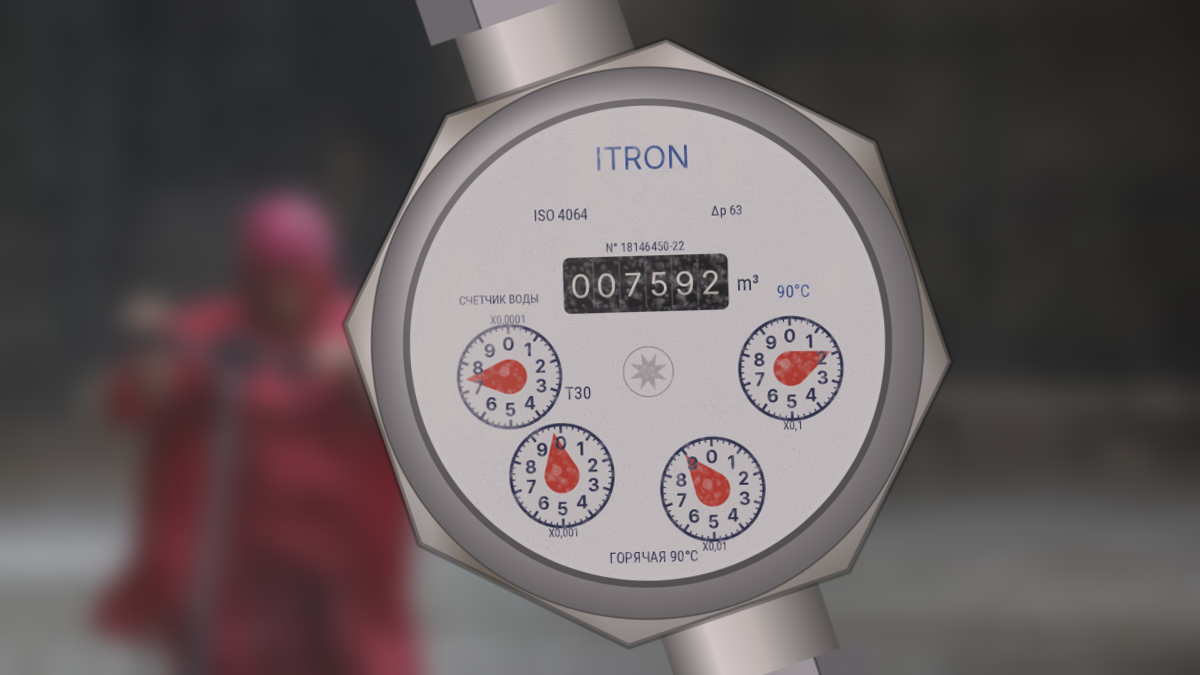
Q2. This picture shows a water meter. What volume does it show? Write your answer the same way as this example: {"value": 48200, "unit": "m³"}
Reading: {"value": 7592.1897, "unit": "m³"}
